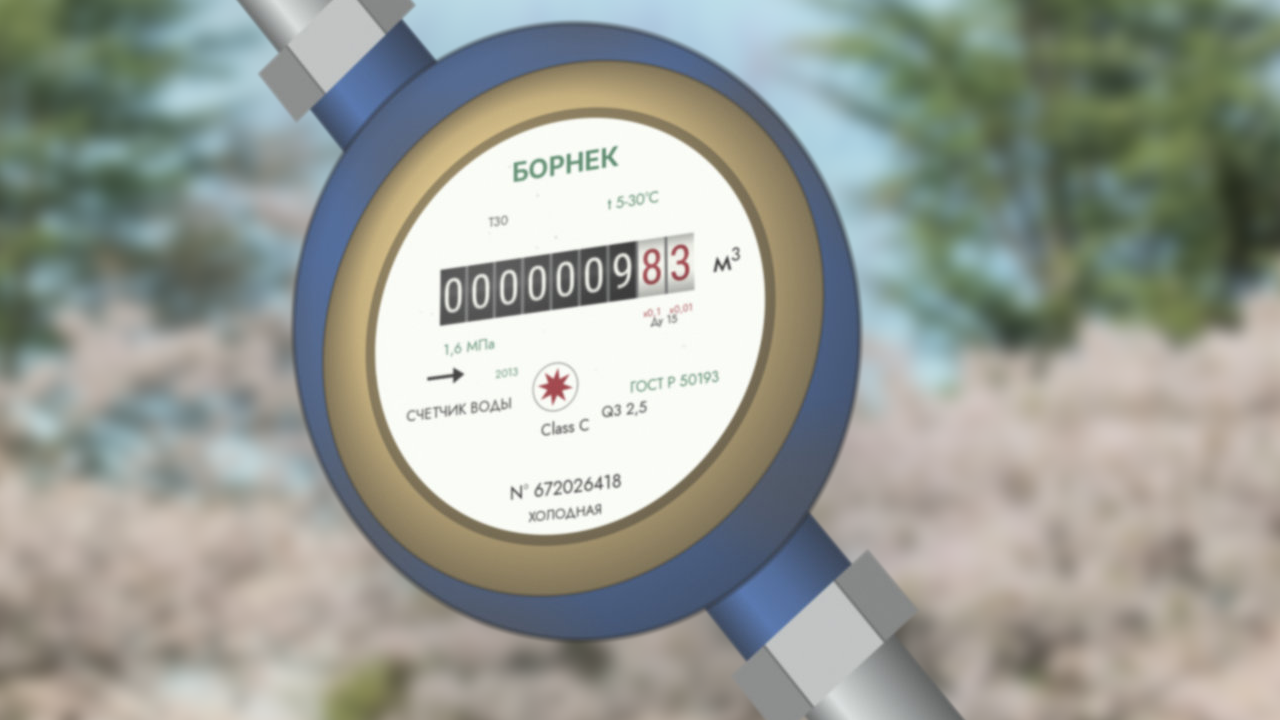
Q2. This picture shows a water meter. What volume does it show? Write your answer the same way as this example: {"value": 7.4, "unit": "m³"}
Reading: {"value": 9.83, "unit": "m³"}
